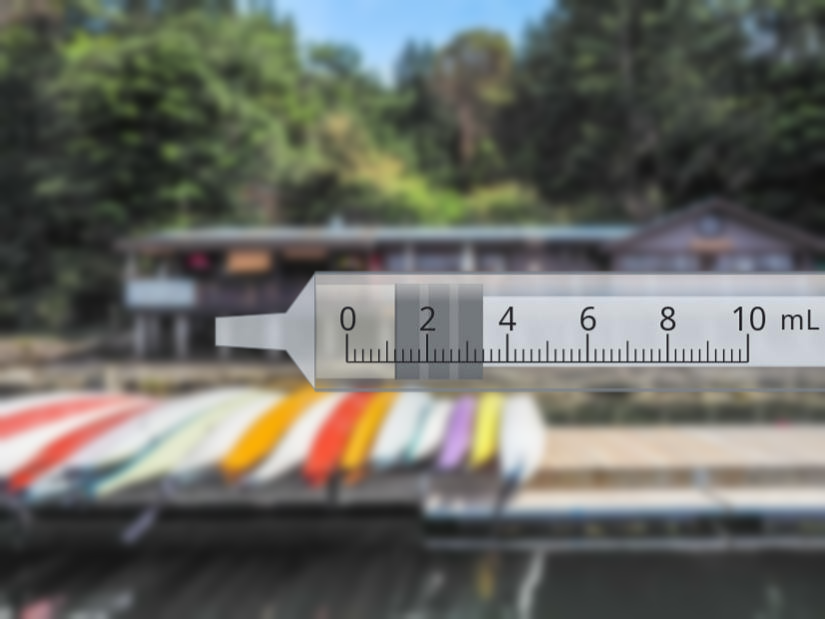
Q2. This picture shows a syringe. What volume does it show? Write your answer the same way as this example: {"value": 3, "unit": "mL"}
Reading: {"value": 1.2, "unit": "mL"}
